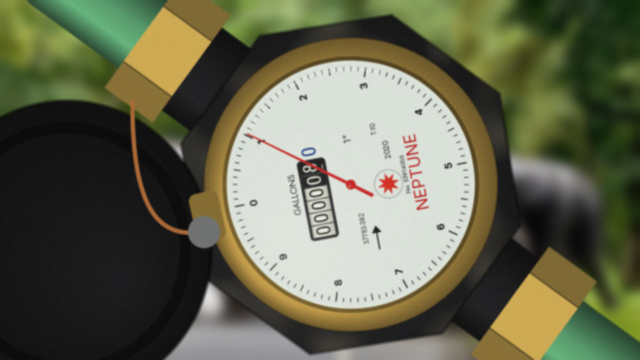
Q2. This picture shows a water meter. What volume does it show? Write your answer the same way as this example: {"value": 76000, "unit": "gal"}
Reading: {"value": 81.0, "unit": "gal"}
